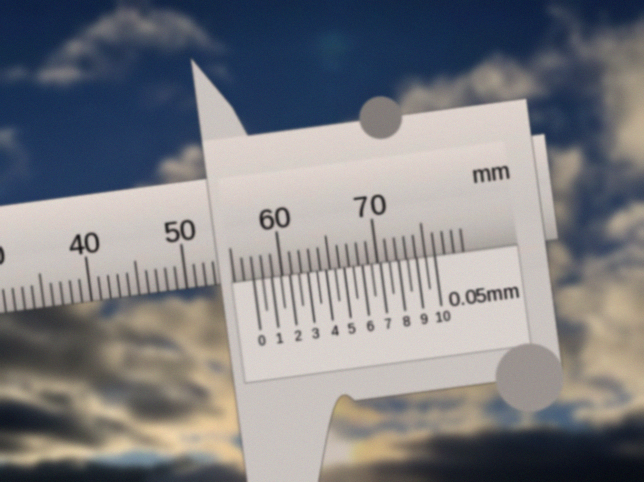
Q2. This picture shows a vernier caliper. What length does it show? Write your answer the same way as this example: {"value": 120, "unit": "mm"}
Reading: {"value": 57.0, "unit": "mm"}
